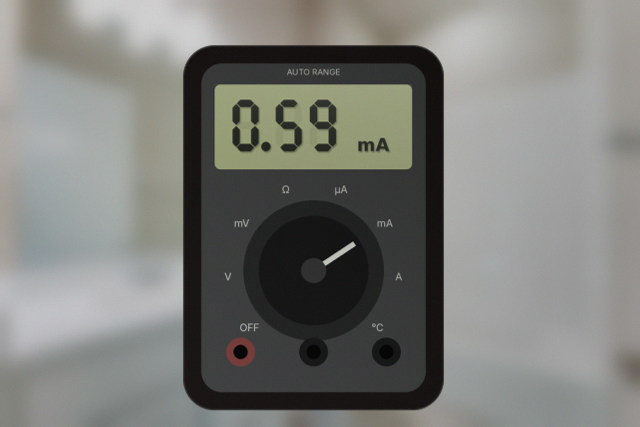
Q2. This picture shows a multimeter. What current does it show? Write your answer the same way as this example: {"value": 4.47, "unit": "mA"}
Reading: {"value": 0.59, "unit": "mA"}
